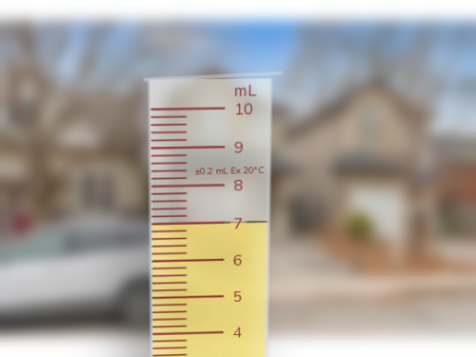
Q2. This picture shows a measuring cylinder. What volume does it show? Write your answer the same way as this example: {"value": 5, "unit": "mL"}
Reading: {"value": 7, "unit": "mL"}
